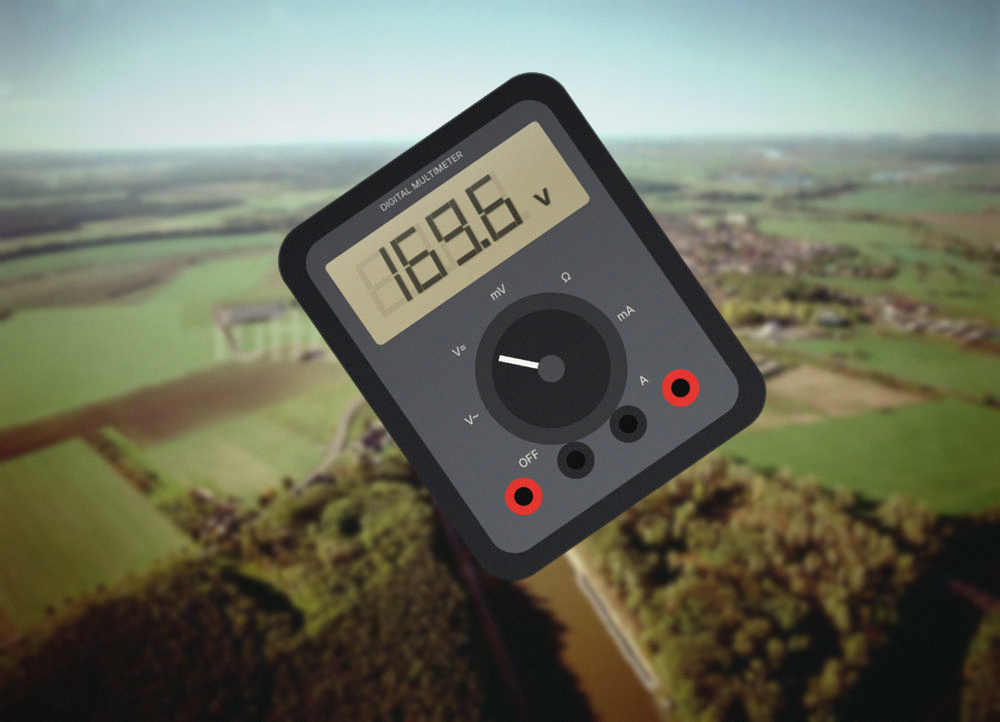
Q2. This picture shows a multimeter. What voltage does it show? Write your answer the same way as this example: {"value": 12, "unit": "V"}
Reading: {"value": 169.6, "unit": "V"}
